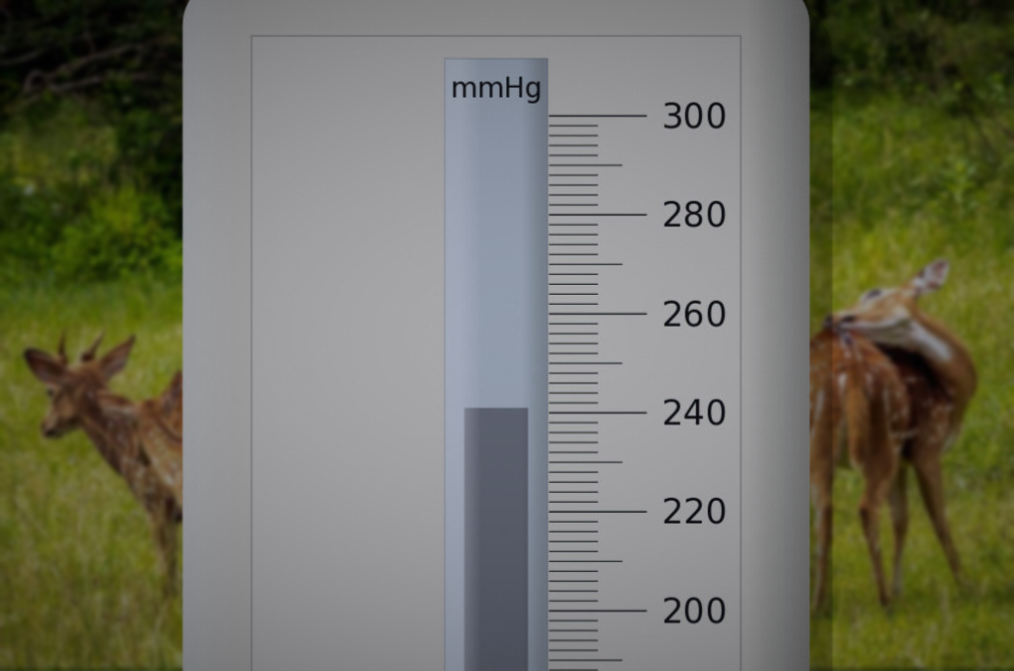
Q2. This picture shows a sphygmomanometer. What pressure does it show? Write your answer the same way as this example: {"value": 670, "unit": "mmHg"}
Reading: {"value": 241, "unit": "mmHg"}
